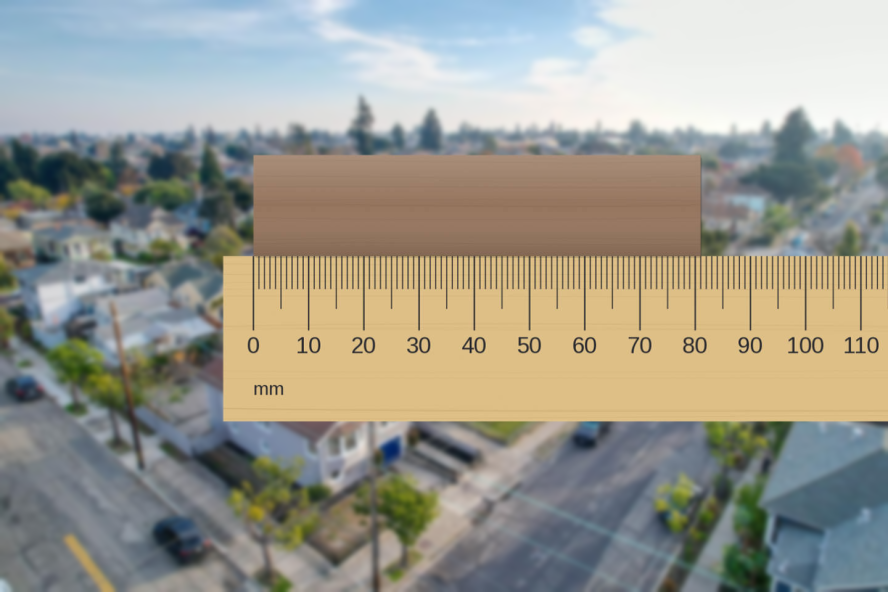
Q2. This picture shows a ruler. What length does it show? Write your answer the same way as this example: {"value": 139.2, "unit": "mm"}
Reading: {"value": 81, "unit": "mm"}
